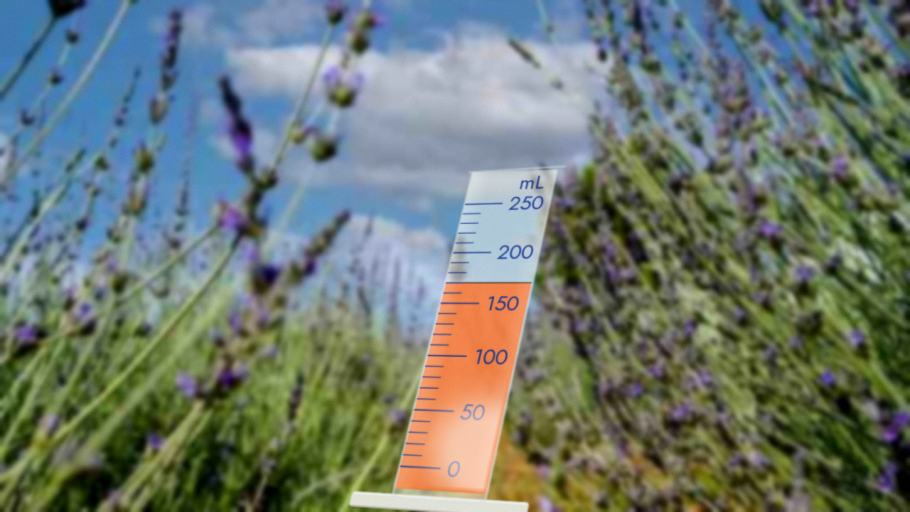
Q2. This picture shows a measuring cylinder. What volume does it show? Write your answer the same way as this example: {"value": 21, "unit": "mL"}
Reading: {"value": 170, "unit": "mL"}
